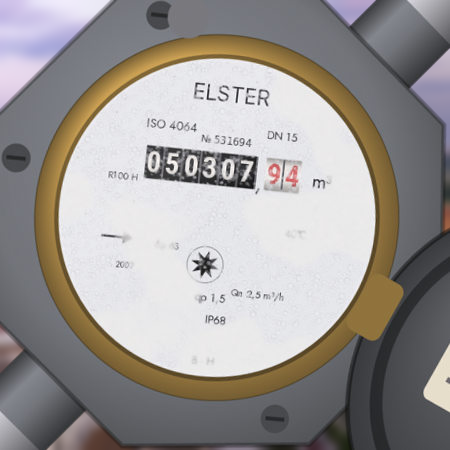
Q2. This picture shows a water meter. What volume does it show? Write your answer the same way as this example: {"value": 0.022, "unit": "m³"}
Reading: {"value": 50307.94, "unit": "m³"}
